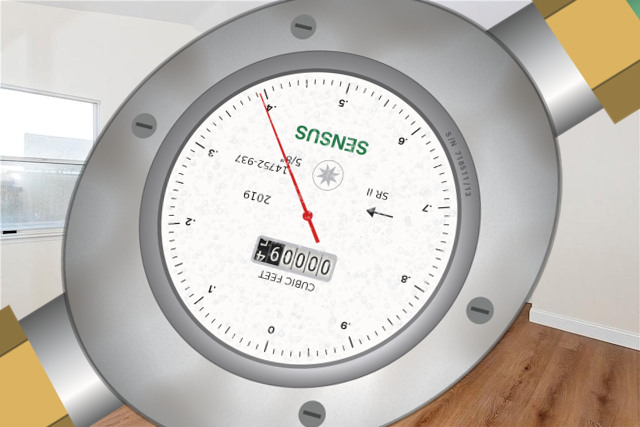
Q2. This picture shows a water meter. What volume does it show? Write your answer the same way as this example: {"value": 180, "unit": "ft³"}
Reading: {"value": 94.39, "unit": "ft³"}
